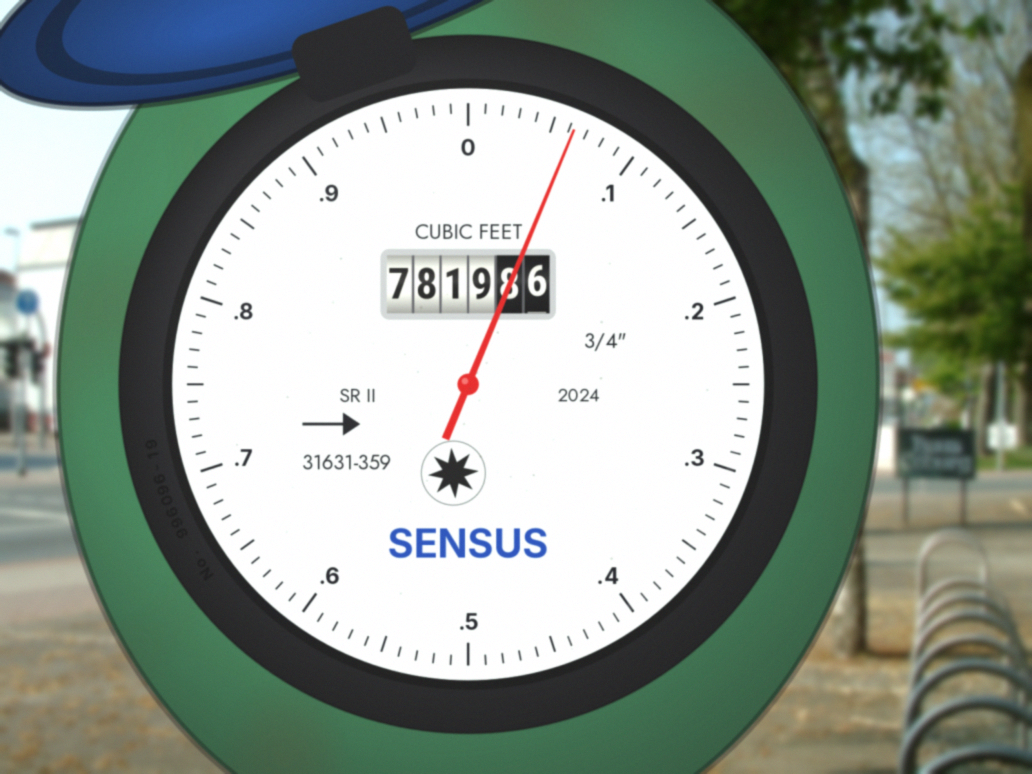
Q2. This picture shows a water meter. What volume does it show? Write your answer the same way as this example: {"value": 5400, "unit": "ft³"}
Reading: {"value": 781986.06, "unit": "ft³"}
